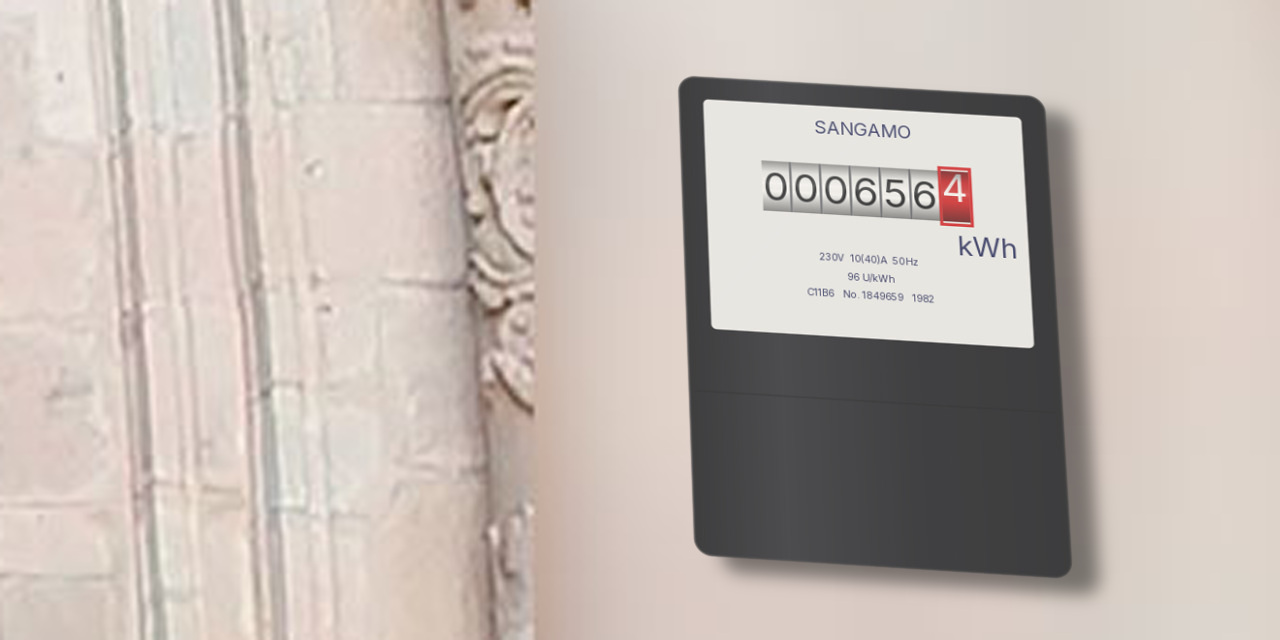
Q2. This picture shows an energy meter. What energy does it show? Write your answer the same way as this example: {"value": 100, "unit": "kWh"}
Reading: {"value": 656.4, "unit": "kWh"}
